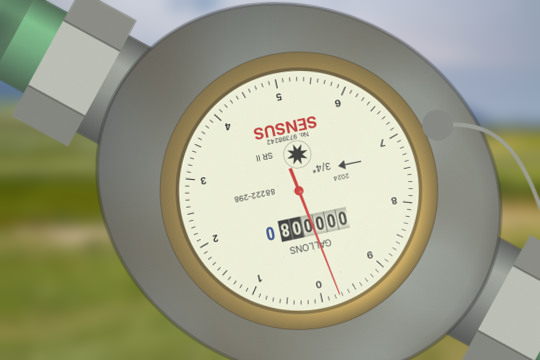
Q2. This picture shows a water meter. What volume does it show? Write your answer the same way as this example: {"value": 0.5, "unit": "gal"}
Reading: {"value": 79.7, "unit": "gal"}
